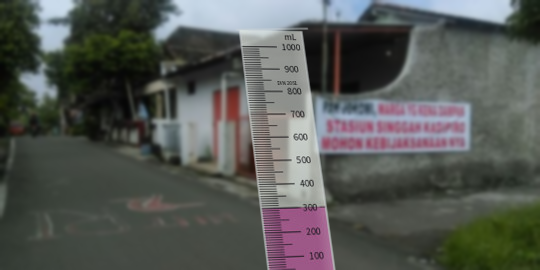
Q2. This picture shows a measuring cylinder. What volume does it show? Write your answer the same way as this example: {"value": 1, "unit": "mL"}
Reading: {"value": 300, "unit": "mL"}
